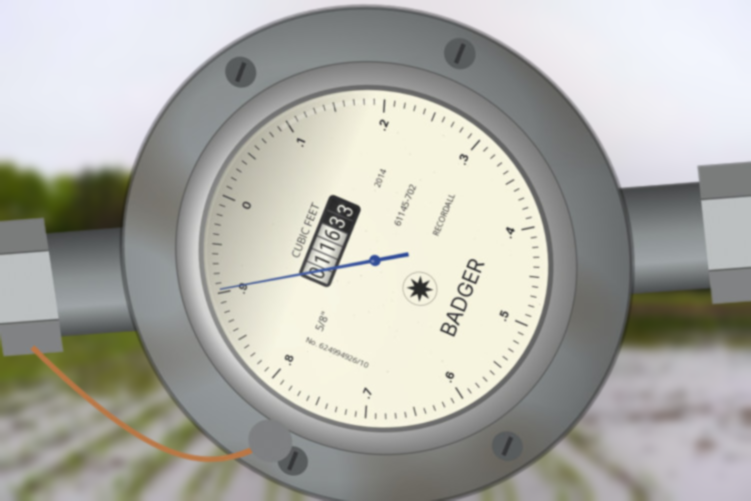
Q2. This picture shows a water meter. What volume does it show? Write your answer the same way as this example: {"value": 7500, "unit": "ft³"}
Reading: {"value": 11632.90, "unit": "ft³"}
